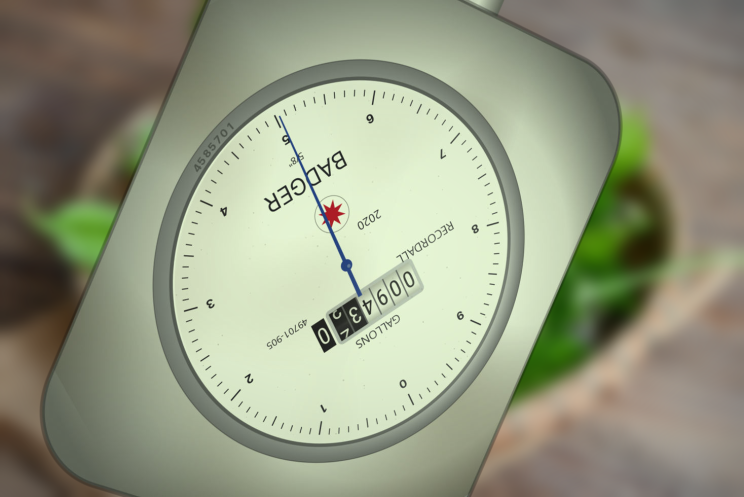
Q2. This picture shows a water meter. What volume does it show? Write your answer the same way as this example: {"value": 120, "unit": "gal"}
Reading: {"value": 94325.0, "unit": "gal"}
